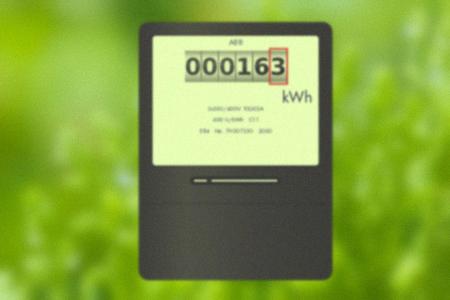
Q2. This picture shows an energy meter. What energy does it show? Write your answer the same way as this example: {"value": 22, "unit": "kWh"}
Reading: {"value": 16.3, "unit": "kWh"}
